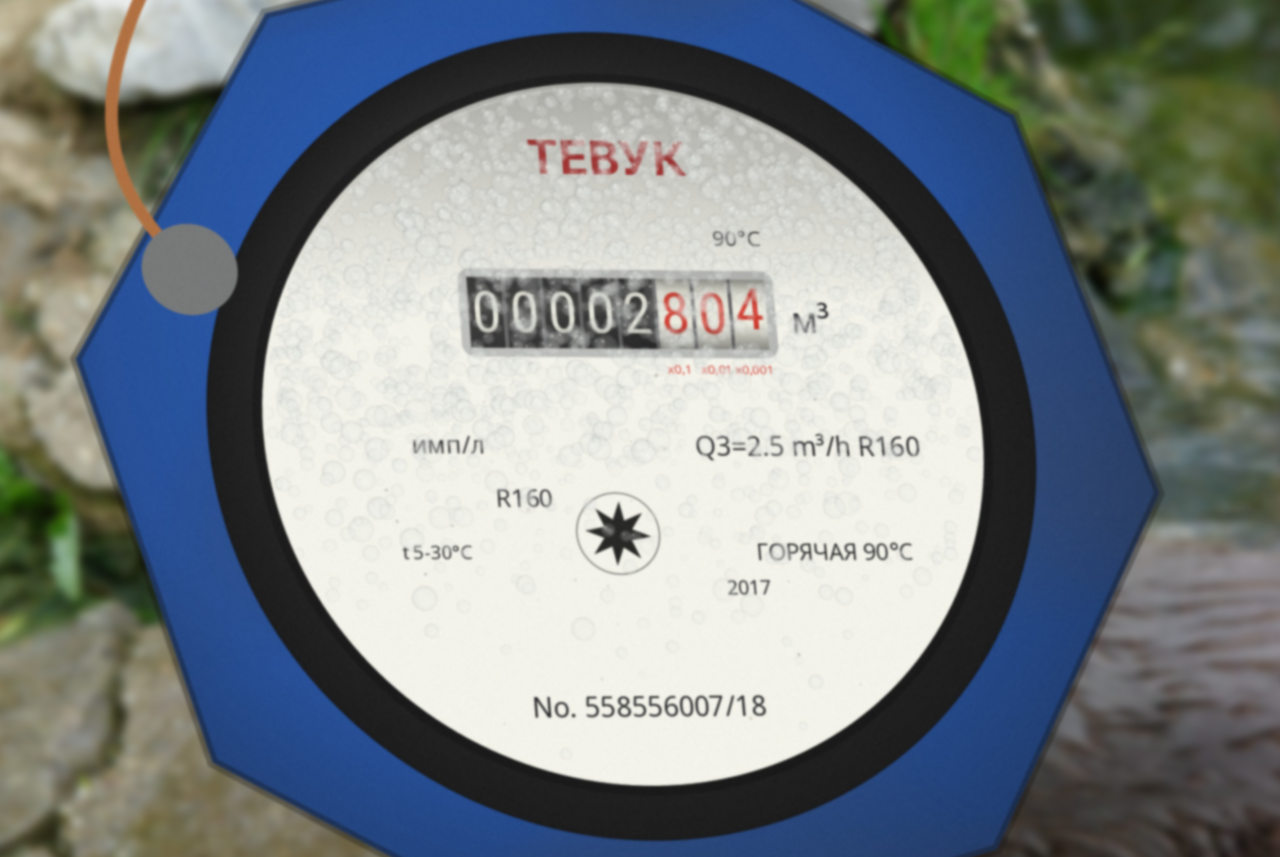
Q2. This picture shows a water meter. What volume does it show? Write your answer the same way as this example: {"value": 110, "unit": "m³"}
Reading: {"value": 2.804, "unit": "m³"}
